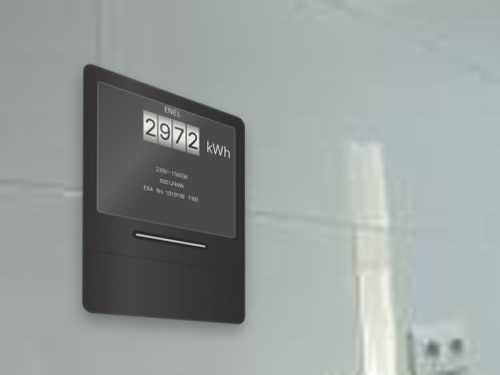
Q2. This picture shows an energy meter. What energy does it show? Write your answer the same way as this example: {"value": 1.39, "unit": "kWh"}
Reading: {"value": 2972, "unit": "kWh"}
